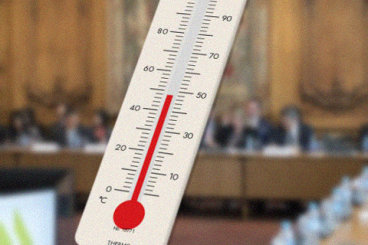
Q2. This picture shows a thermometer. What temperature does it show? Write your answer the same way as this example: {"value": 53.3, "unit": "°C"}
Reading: {"value": 48, "unit": "°C"}
